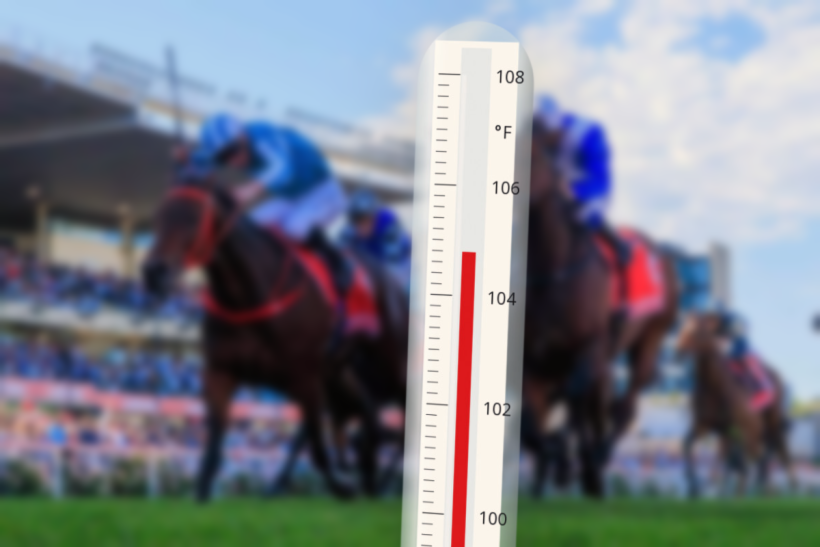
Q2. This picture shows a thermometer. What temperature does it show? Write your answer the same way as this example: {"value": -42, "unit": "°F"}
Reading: {"value": 104.8, "unit": "°F"}
